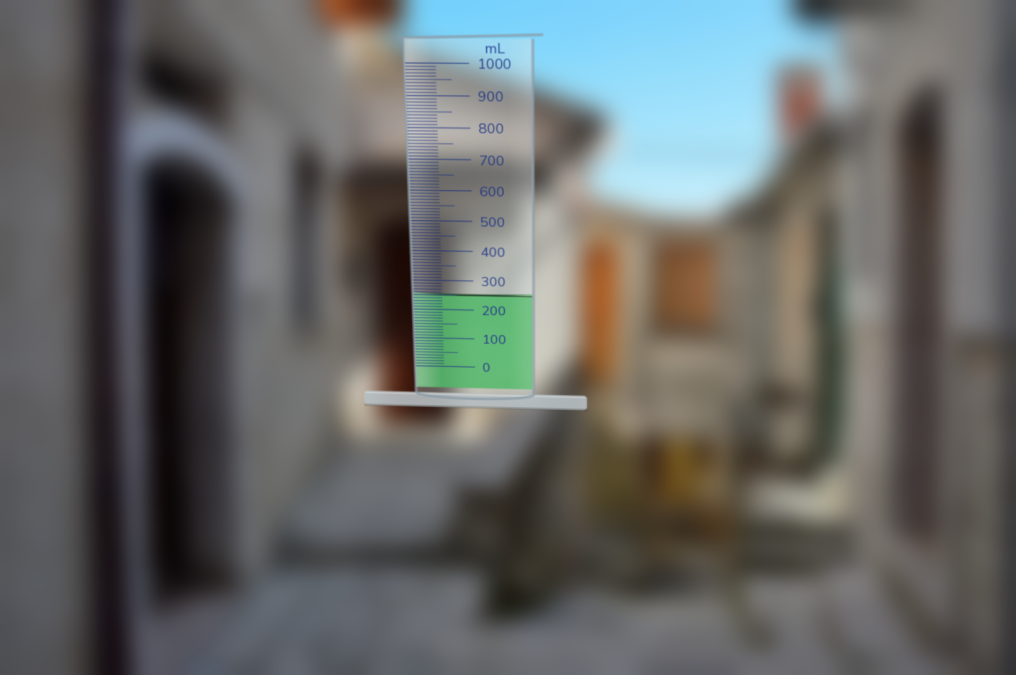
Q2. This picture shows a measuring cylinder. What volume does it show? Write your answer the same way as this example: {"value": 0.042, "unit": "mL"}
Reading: {"value": 250, "unit": "mL"}
